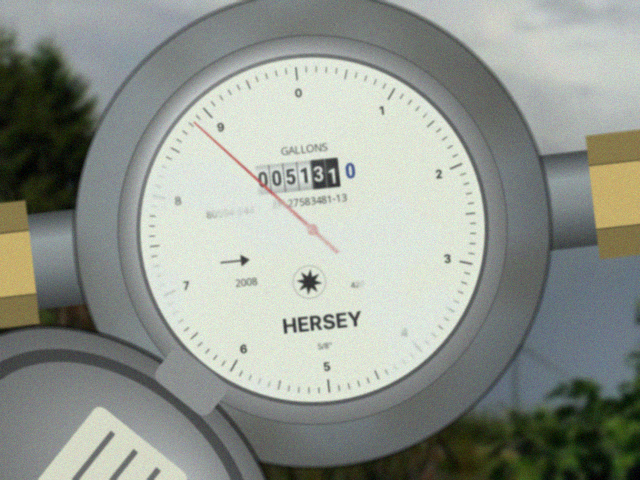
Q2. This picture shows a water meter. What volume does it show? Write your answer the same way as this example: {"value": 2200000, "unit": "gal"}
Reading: {"value": 51308.8, "unit": "gal"}
